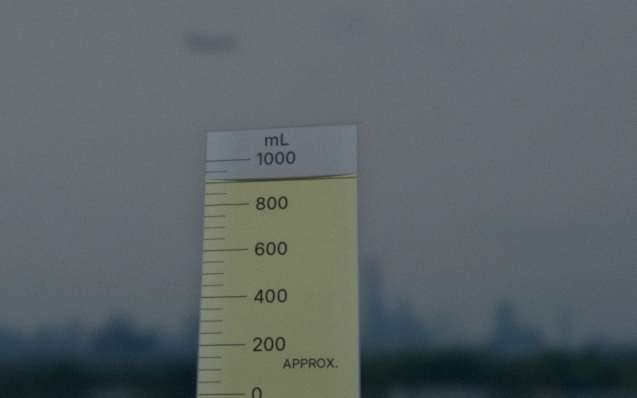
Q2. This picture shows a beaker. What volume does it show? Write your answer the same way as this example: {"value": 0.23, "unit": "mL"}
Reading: {"value": 900, "unit": "mL"}
